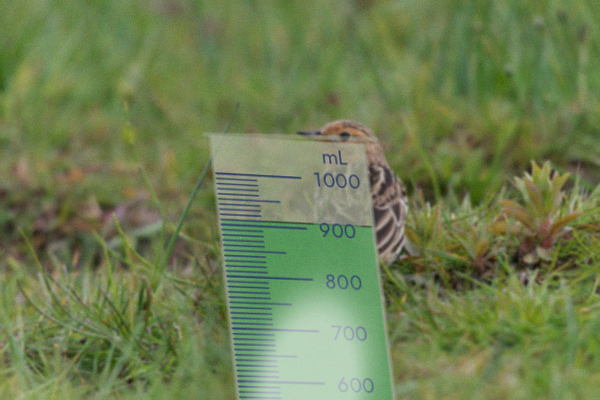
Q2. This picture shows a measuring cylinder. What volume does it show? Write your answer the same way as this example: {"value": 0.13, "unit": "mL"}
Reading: {"value": 910, "unit": "mL"}
